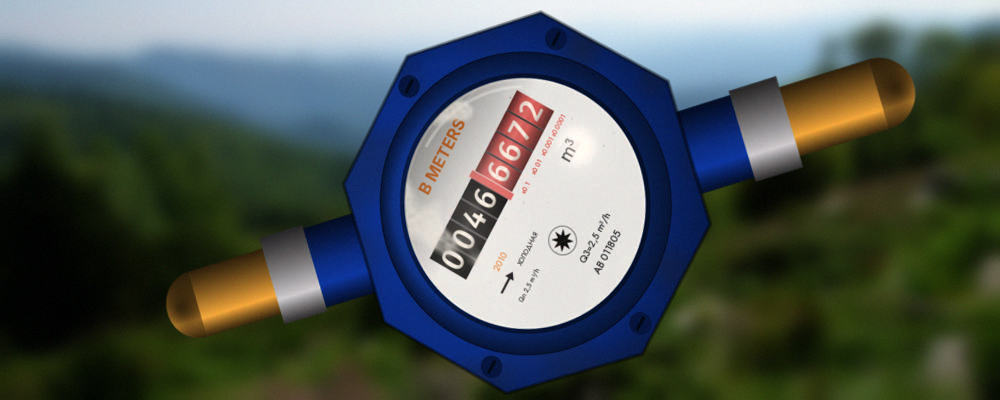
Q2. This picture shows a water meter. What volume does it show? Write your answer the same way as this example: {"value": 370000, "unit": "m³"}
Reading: {"value": 46.6672, "unit": "m³"}
